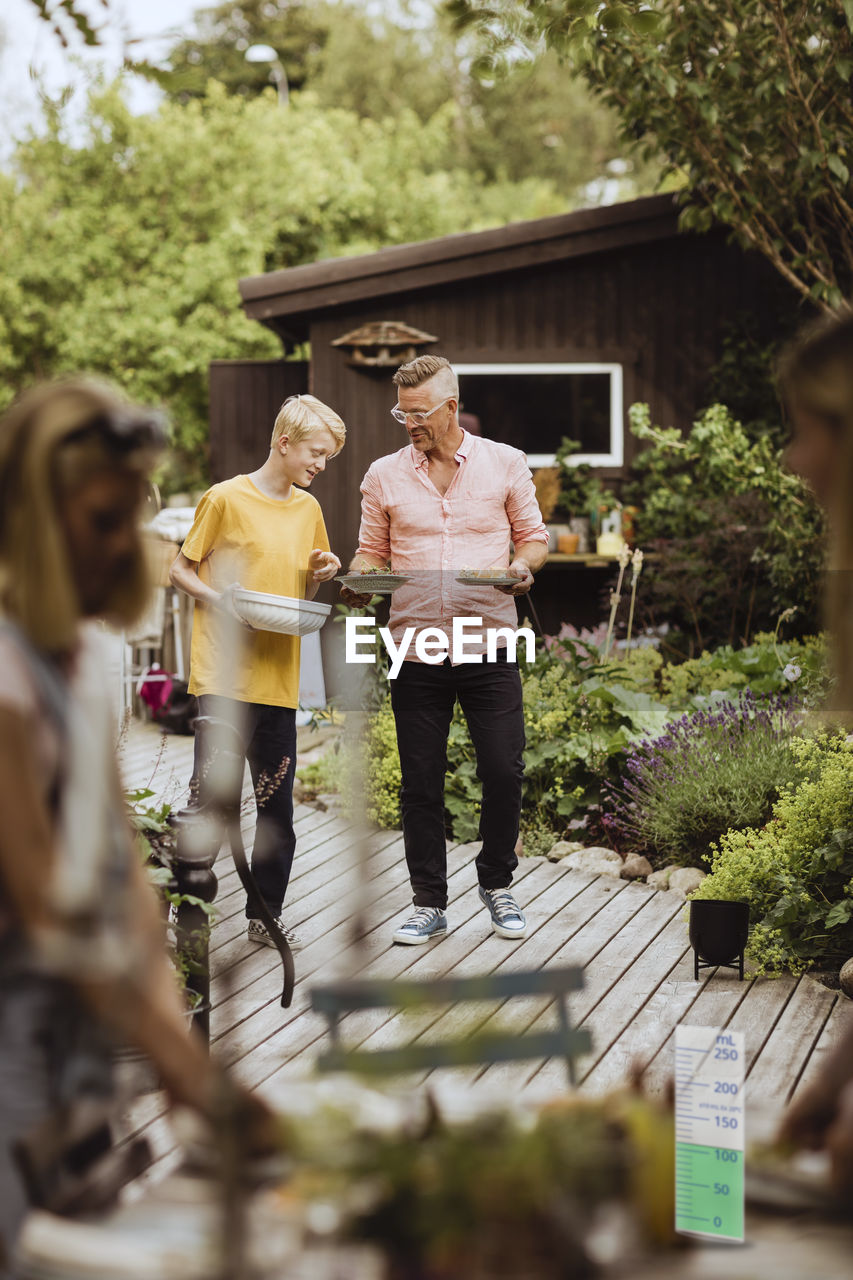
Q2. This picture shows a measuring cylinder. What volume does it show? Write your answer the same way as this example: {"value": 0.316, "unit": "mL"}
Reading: {"value": 110, "unit": "mL"}
